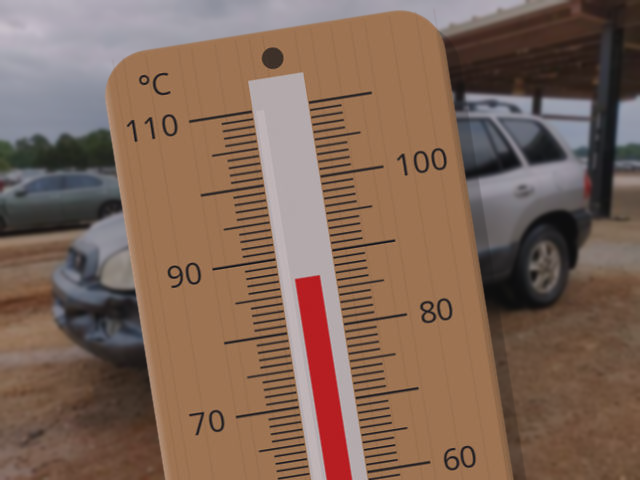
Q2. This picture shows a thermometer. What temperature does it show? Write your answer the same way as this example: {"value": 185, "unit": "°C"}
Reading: {"value": 87, "unit": "°C"}
